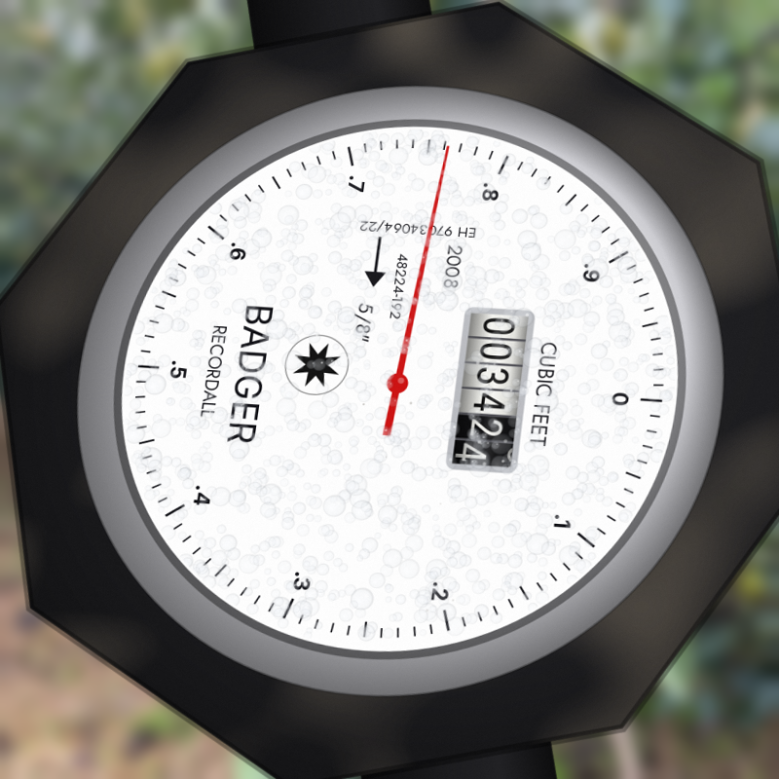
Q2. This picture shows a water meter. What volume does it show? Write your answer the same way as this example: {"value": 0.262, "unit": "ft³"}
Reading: {"value": 3423.76, "unit": "ft³"}
